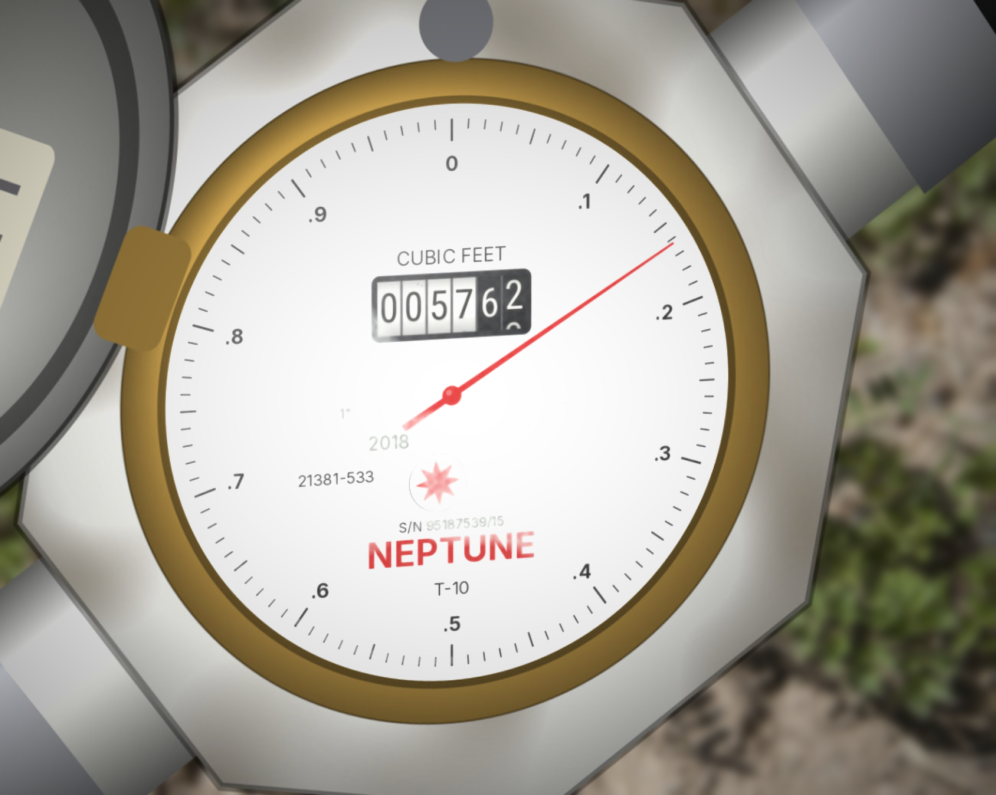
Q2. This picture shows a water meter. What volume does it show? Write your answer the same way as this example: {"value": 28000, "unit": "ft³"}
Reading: {"value": 5762.16, "unit": "ft³"}
